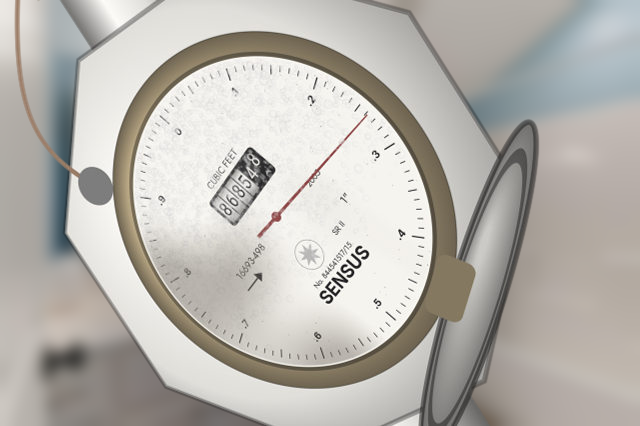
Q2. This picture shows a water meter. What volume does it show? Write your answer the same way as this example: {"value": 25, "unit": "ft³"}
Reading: {"value": 868548.26, "unit": "ft³"}
